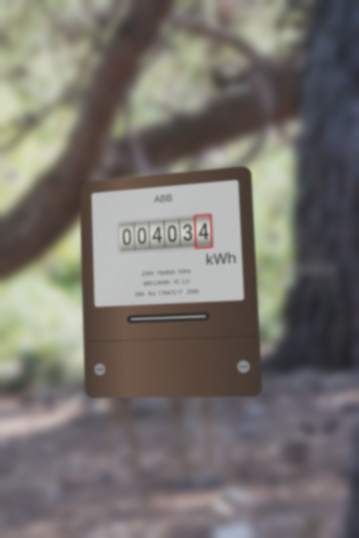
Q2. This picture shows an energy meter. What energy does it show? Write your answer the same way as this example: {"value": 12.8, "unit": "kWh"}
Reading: {"value": 403.4, "unit": "kWh"}
